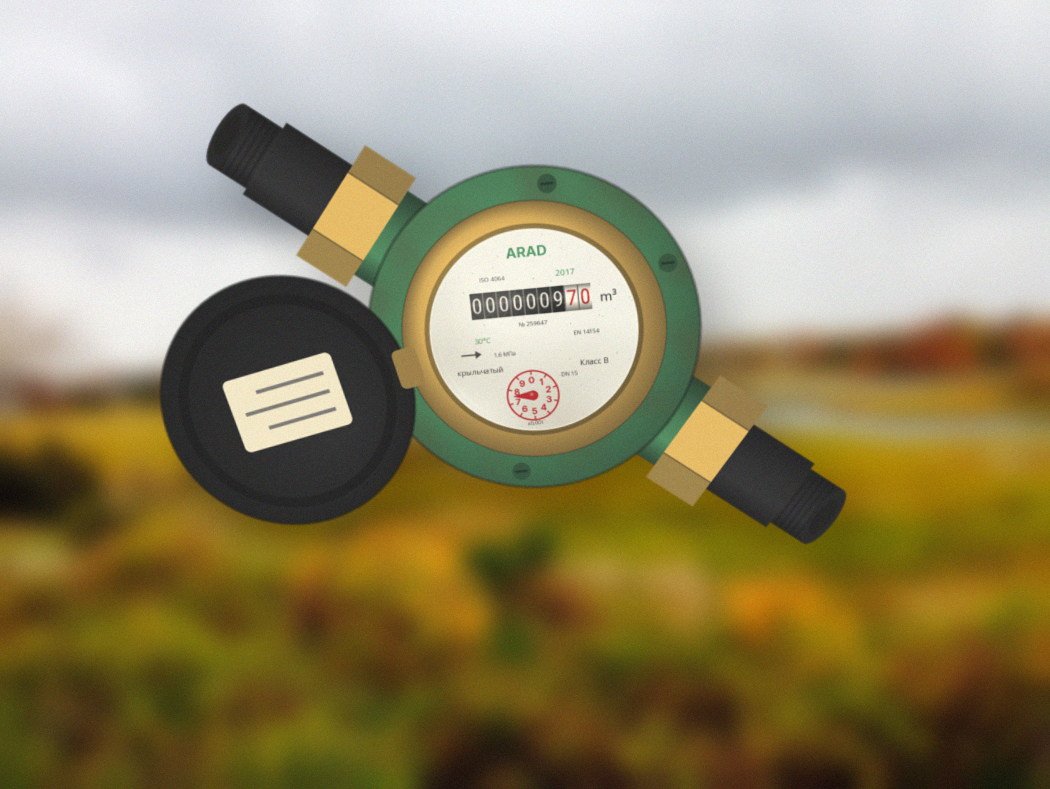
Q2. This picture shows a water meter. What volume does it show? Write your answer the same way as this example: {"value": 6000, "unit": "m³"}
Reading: {"value": 9.707, "unit": "m³"}
